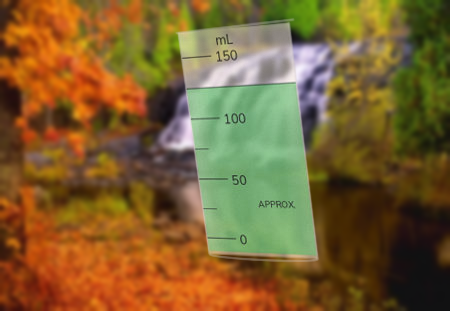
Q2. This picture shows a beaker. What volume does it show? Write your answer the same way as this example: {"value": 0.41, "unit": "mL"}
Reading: {"value": 125, "unit": "mL"}
